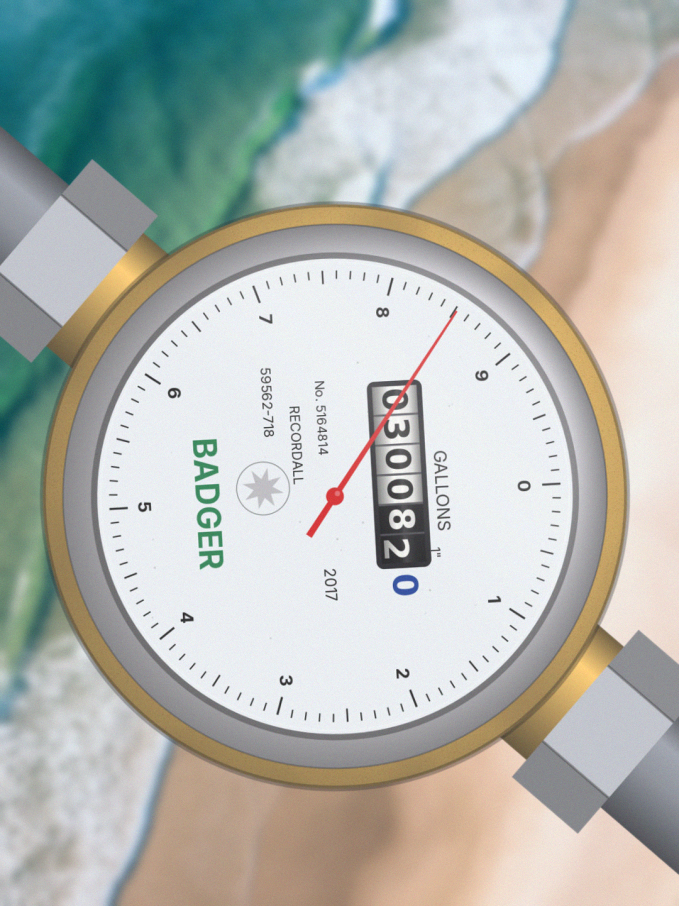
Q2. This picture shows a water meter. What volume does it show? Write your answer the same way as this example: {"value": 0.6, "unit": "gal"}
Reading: {"value": 300818.5, "unit": "gal"}
